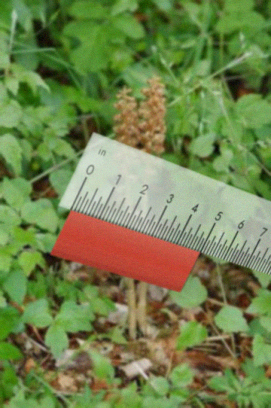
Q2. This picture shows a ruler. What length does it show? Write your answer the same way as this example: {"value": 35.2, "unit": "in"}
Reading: {"value": 5, "unit": "in"}
